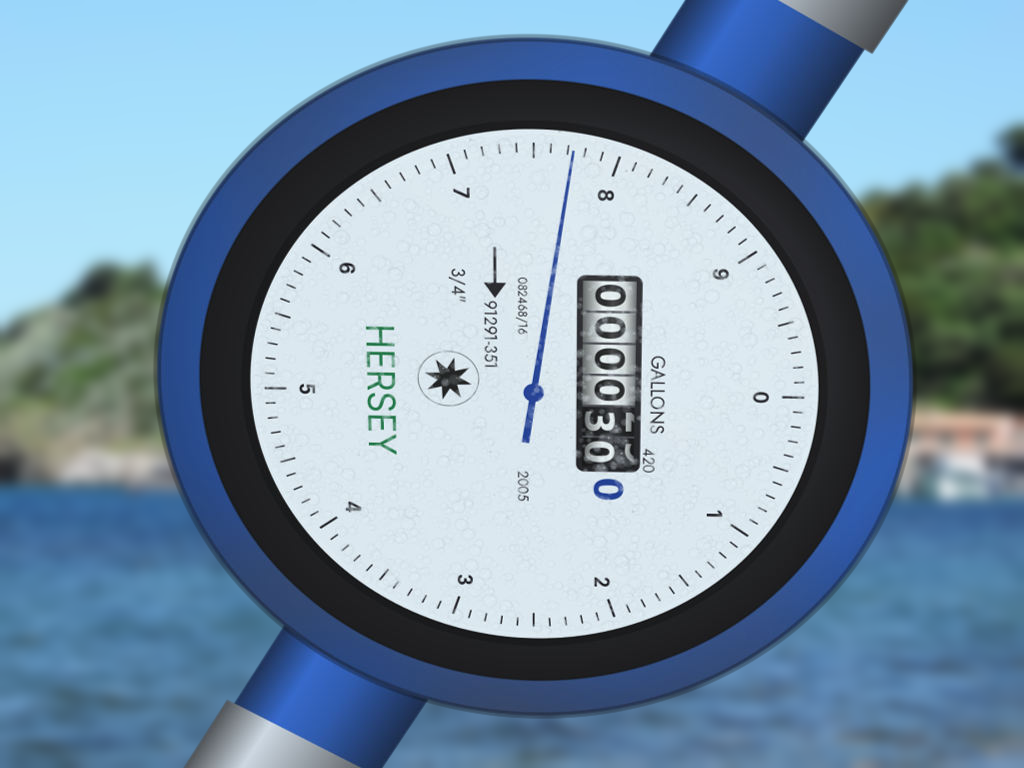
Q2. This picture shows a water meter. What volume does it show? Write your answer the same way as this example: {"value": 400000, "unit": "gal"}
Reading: {"value": 297.7, "unit": "gal"}
